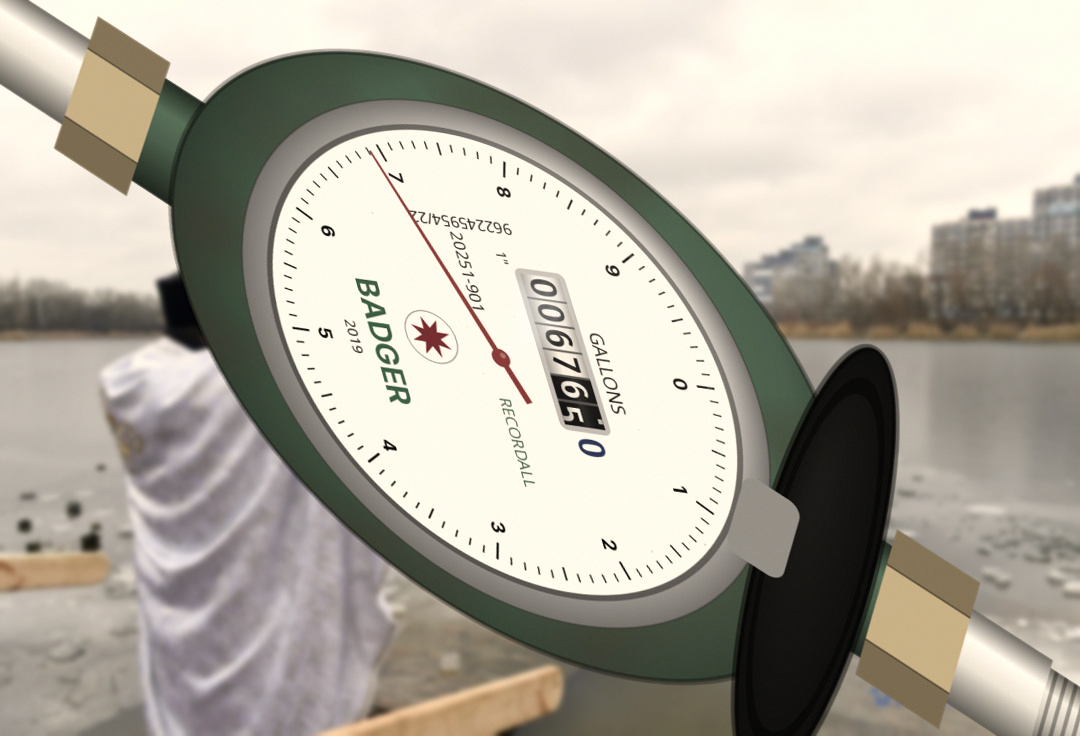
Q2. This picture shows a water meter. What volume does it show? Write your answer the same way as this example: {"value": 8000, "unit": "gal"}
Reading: {"value": 67646.9, "unit": "gal"}
